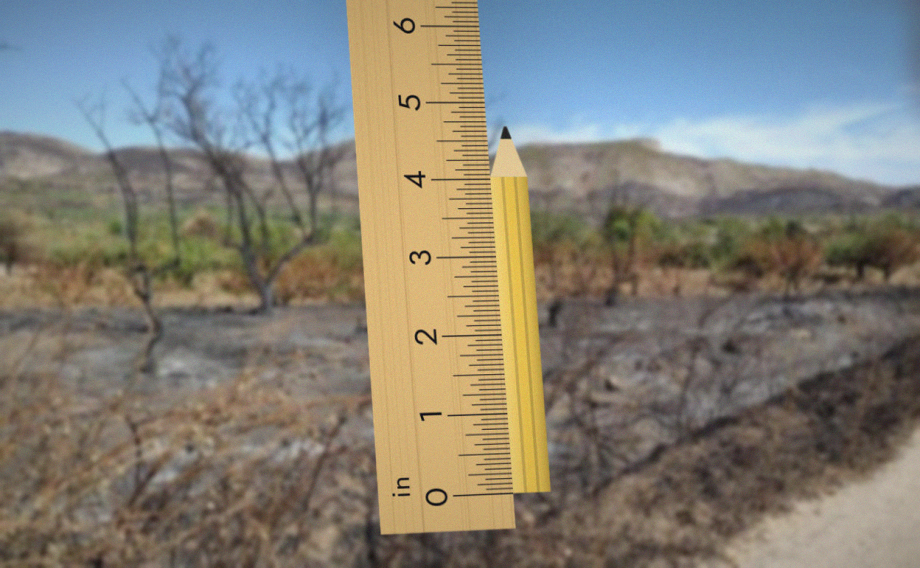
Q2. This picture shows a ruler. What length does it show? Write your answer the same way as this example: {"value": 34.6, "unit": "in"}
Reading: {"value": 4.6875, "unit": "in"}
